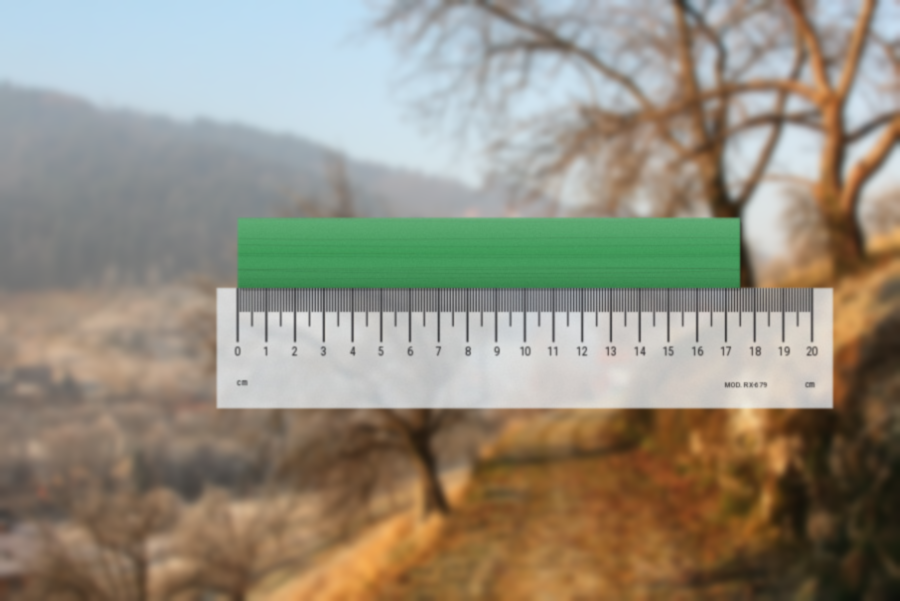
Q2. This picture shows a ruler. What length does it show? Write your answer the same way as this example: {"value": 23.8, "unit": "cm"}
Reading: {"value": 17.5, "unit": "cm"}
